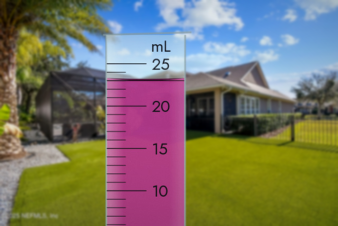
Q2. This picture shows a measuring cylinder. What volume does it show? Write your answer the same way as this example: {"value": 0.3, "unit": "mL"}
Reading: {"value": 23, "unit": "mL"}
